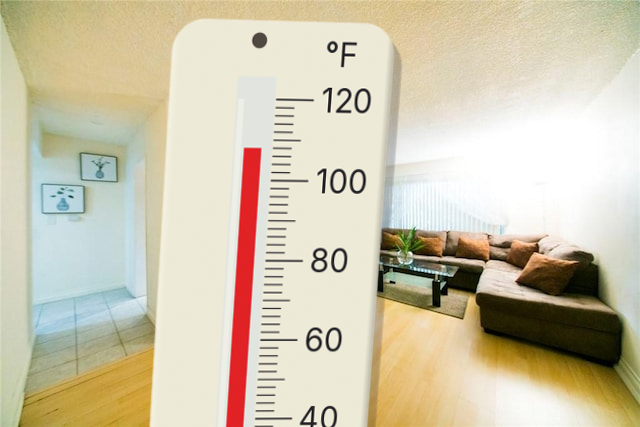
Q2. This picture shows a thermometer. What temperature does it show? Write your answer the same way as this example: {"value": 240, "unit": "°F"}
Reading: {"value": 108, "unit": "°F"}
